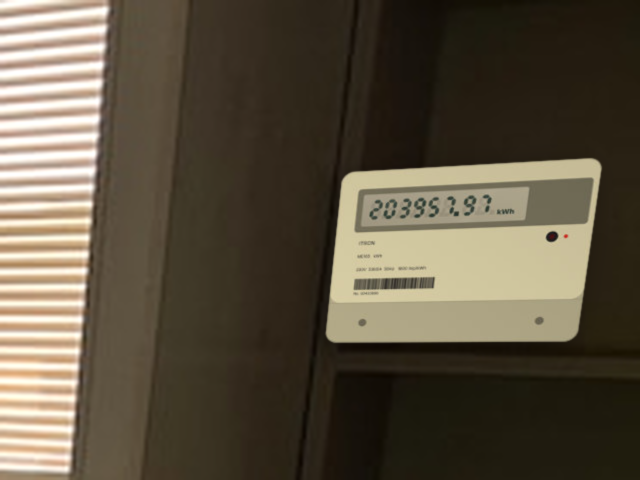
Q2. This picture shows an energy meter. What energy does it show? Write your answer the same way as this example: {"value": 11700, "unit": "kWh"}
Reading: {"value": 203957.97, "unit": "kWh"}
